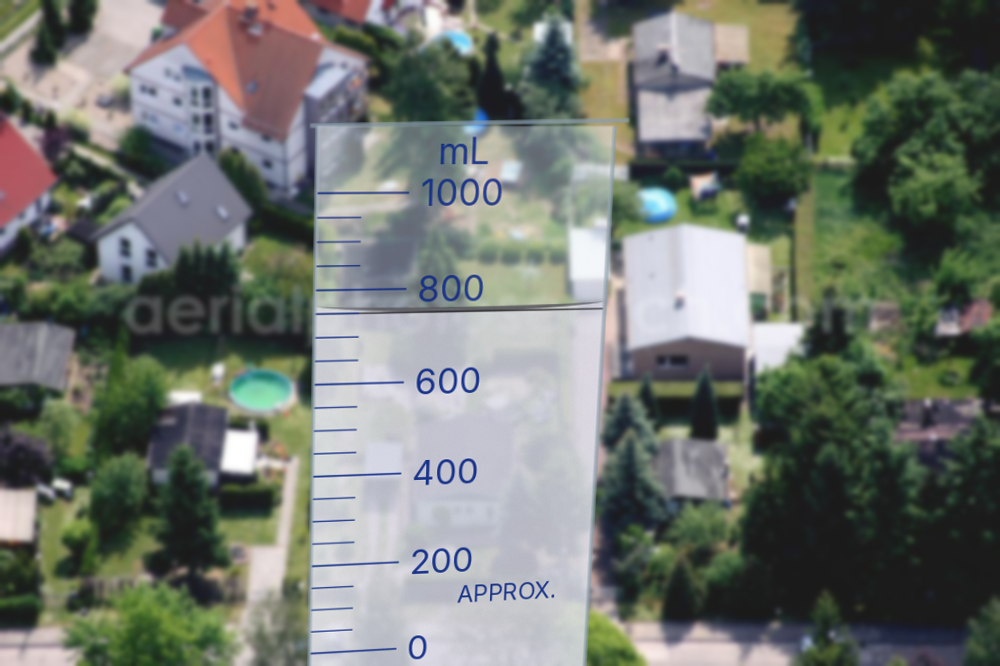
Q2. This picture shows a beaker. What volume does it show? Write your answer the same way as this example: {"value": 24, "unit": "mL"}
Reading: {"value": 750, "unit": "mL"}
